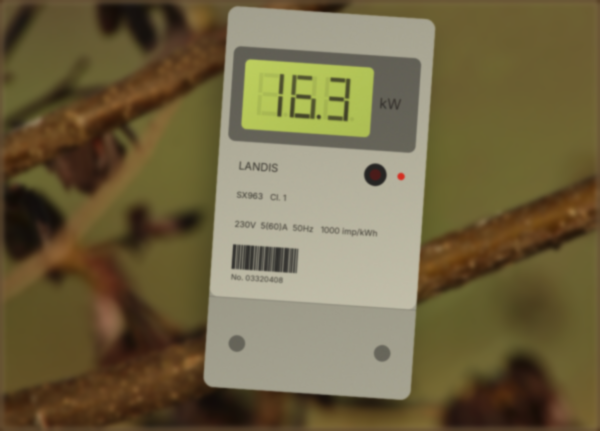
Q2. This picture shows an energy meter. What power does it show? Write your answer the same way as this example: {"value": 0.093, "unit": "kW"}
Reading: {"value": 16.3, "unit": "kW"}
